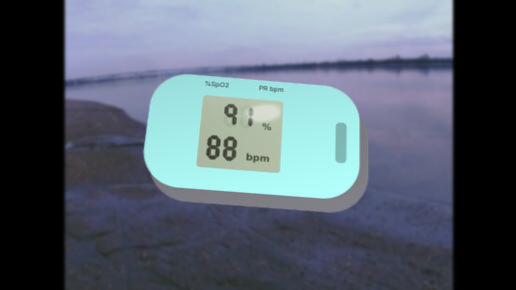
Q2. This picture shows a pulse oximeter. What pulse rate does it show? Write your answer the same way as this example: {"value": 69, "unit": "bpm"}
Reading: {"value": 88, "unit": "bpm"}
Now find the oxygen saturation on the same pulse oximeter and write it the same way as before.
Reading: {"value": 91, "unit": "%"}
